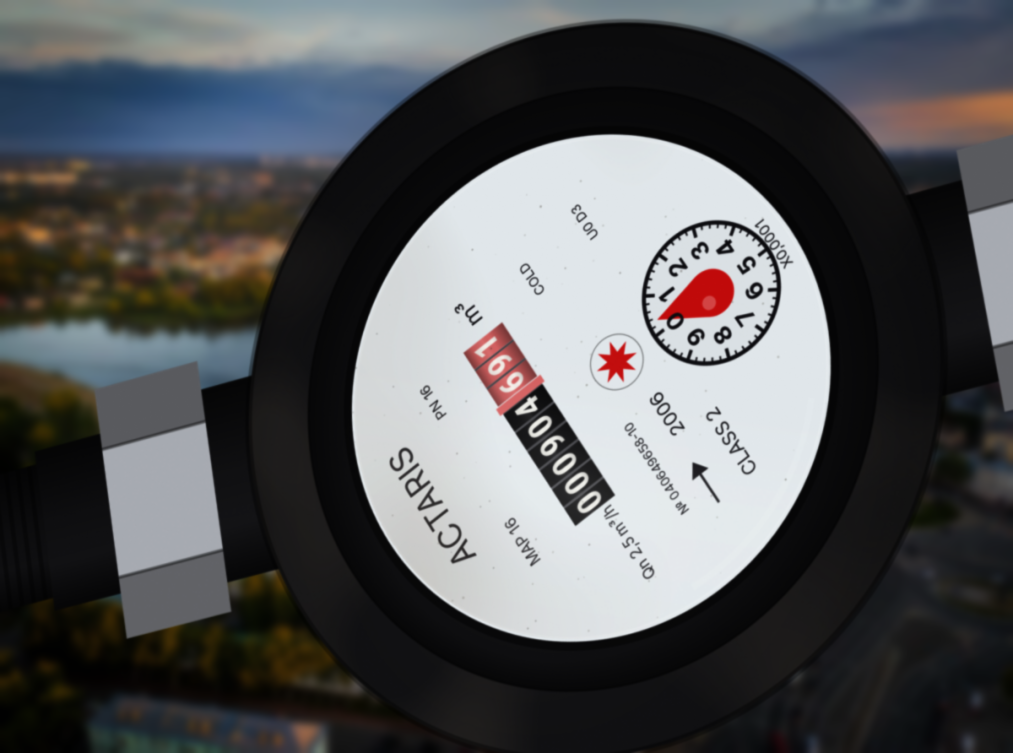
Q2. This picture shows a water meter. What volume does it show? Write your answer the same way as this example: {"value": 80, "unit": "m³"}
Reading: {"value": 904.6910, "unit": "m³"}
